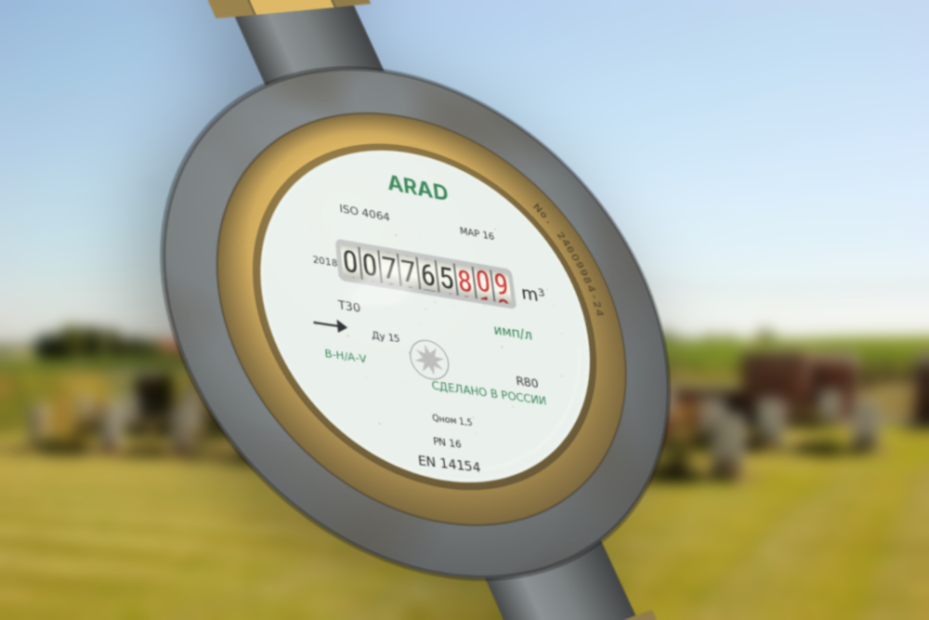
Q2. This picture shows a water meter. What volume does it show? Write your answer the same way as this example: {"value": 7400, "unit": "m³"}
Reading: {"value": 7765.809, "unit": "m³"}
